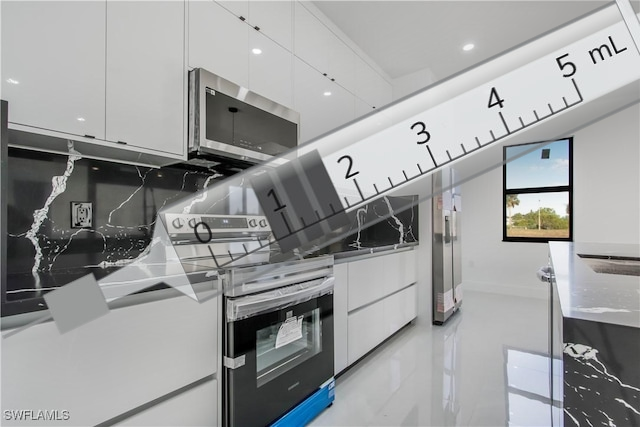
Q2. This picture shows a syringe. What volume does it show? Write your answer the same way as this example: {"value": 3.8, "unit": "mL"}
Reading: {"value": 0.8, "unit": "mL"}
